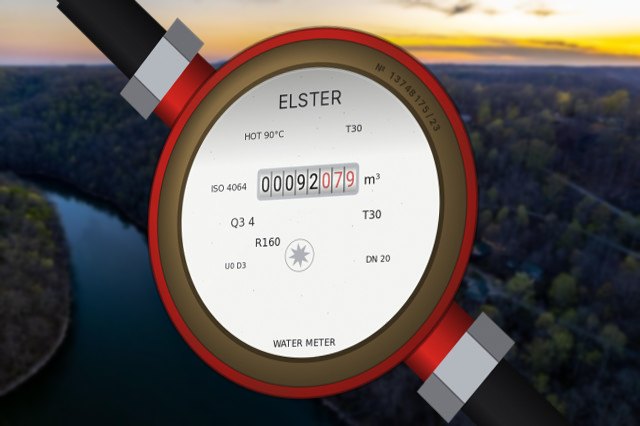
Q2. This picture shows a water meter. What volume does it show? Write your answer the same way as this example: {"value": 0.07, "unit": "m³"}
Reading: {"value": 92.079, "unit": "m³"}
